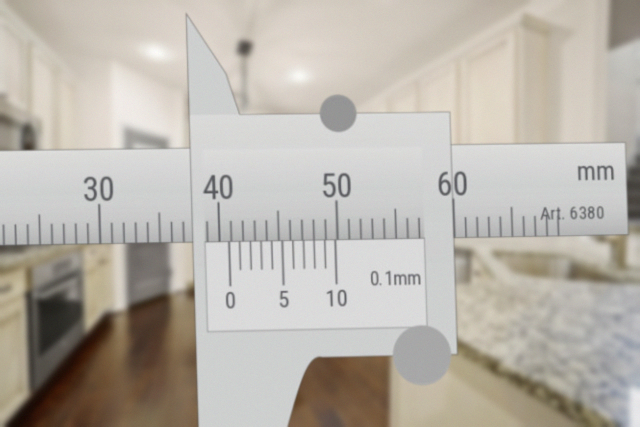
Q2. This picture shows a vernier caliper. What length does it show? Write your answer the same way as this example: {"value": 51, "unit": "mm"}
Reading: {"value": 40.8, "unit": "mm"}
